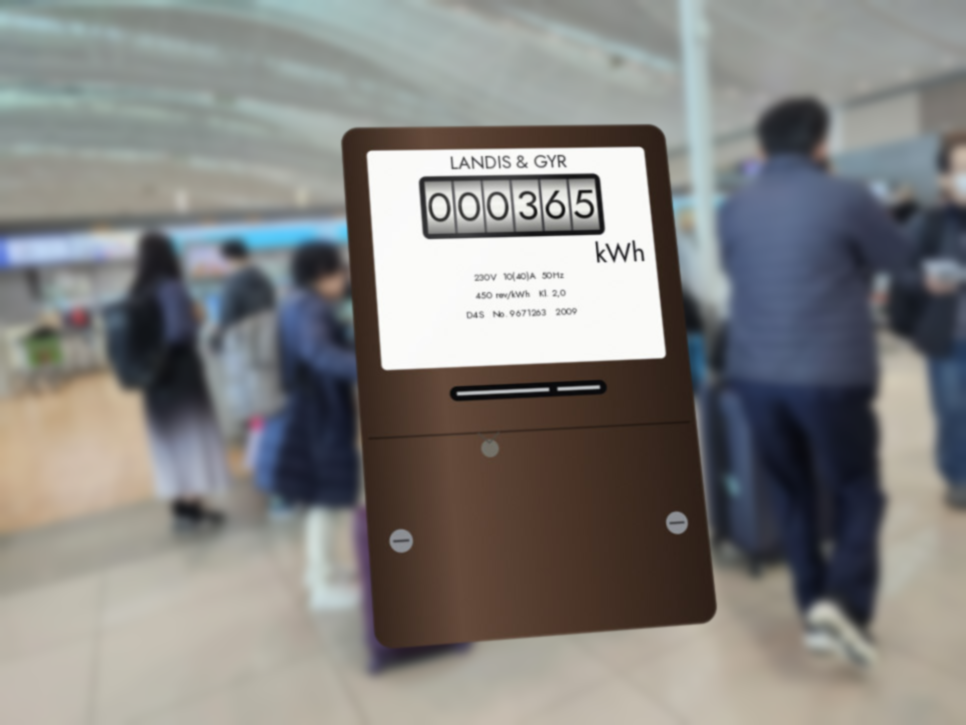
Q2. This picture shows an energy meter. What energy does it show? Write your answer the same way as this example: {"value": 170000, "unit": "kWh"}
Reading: {"value": 365, "unit": "kWh"}
